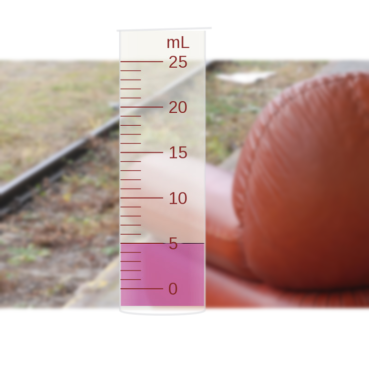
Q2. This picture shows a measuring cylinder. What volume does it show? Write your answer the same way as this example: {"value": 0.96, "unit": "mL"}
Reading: {"value": 5, "unit": "mL"}
